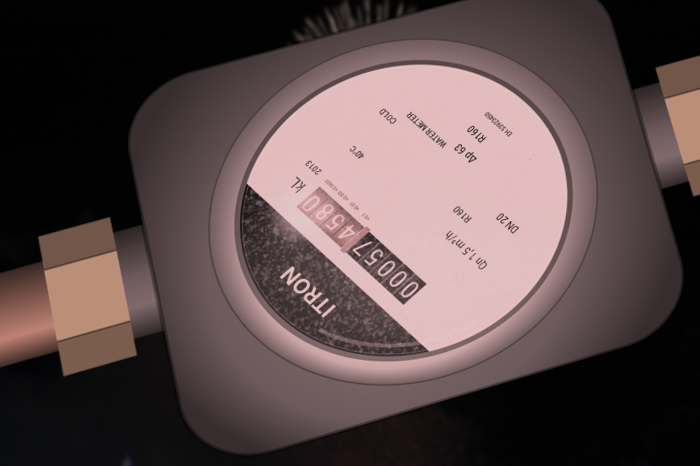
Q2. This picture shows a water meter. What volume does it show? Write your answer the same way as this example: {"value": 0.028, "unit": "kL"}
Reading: {"value": 57.4580, "unit": "kL"}
